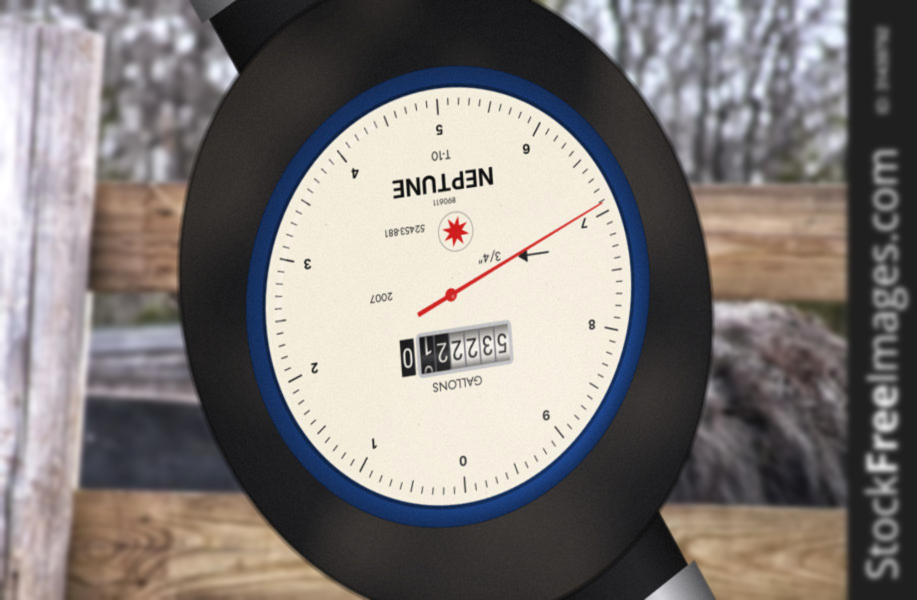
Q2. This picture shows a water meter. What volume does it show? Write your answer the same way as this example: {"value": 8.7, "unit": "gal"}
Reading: {"value": 5322206.9, "unit": "gal"}
